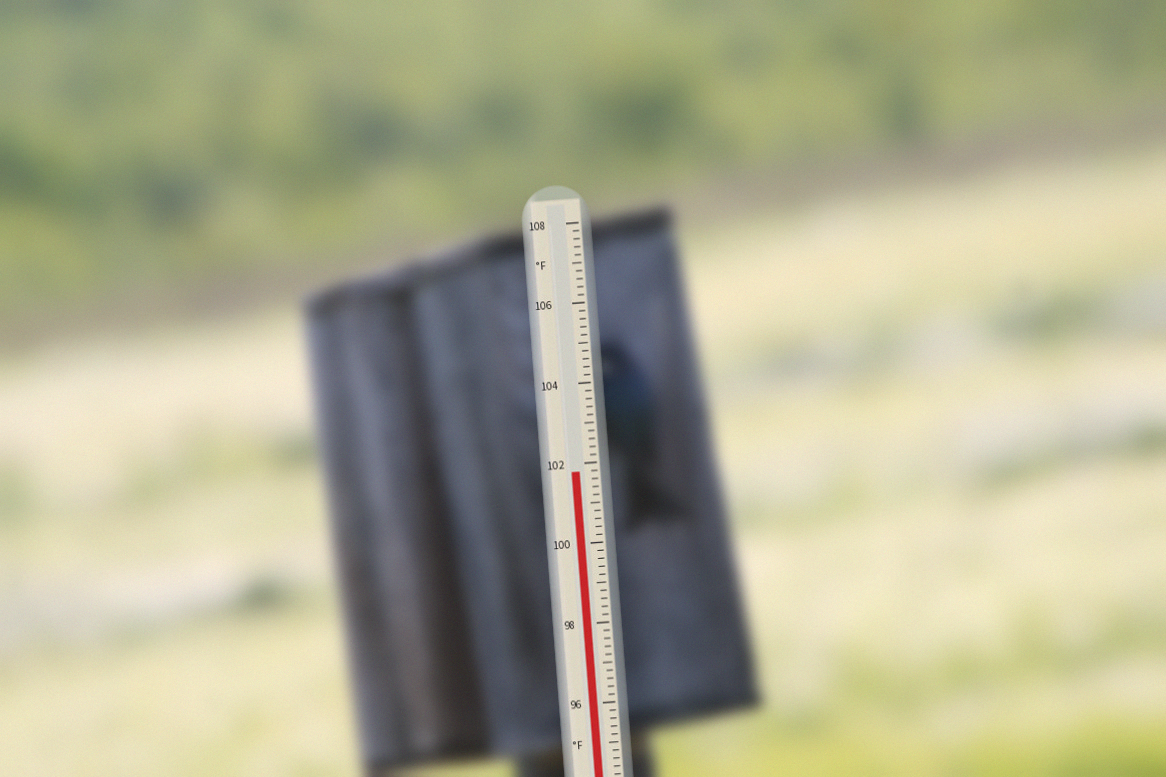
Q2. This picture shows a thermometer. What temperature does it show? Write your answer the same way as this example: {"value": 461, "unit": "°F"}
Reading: {"value": 101.8, "unit": "°F"}
